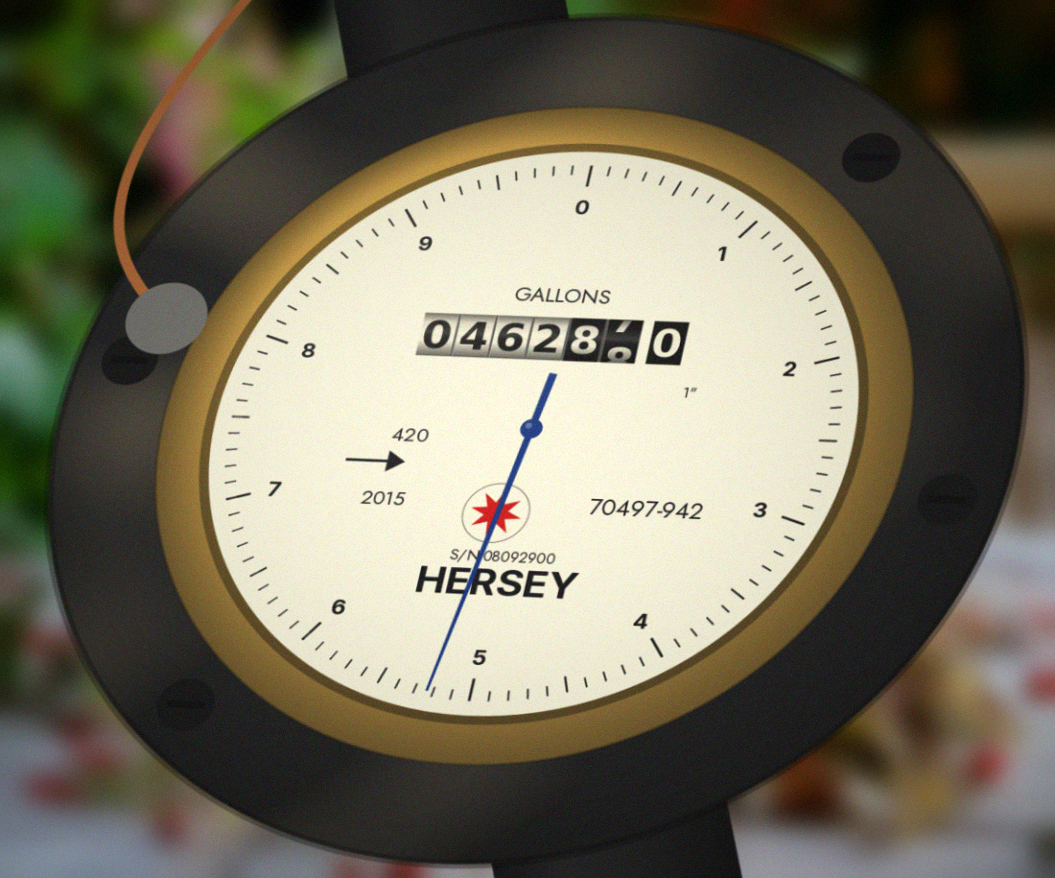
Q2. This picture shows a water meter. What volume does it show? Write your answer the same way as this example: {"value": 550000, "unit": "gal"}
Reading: {"value": 462875.2, "unit": "gal"}
